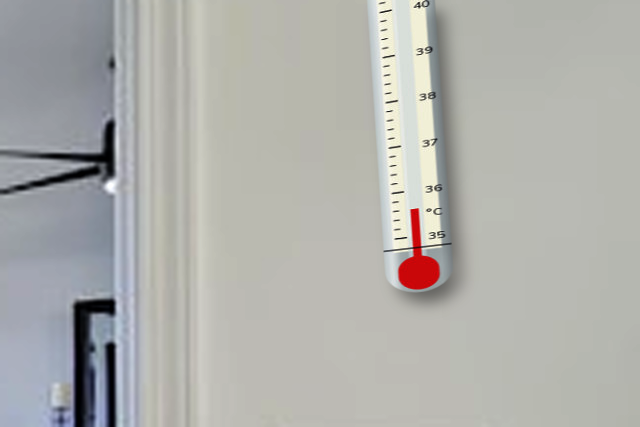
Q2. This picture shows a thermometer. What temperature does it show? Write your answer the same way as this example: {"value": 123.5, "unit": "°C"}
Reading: {"value": 35.6, "unit": "°C"}
